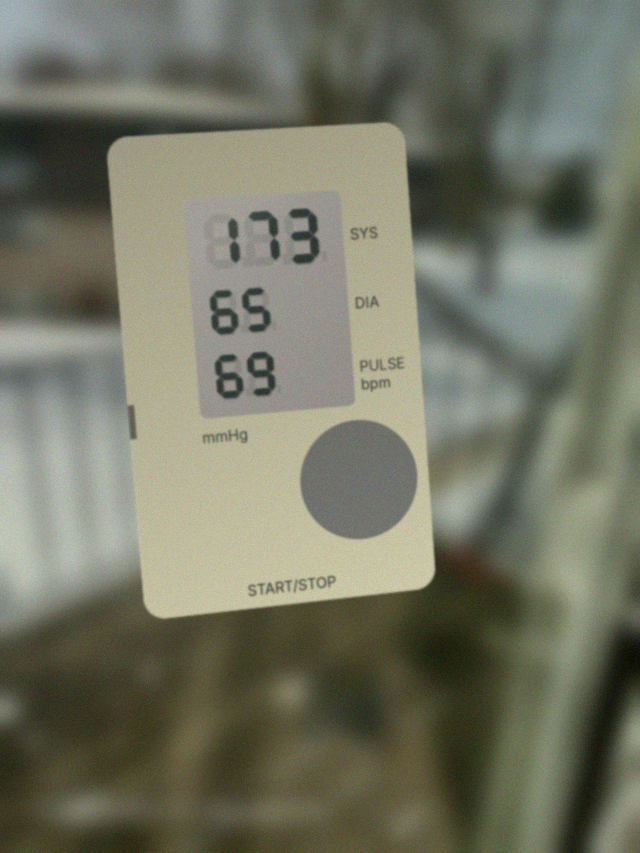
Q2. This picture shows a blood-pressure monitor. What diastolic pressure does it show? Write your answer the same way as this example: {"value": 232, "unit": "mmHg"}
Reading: {"value": 65, "unit": "mmHg"}
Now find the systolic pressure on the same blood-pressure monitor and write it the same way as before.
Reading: {"value": 173, "unit": "mmHg"}
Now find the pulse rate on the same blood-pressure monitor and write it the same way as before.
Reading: {"value": 69, "unit": "bpm"}
